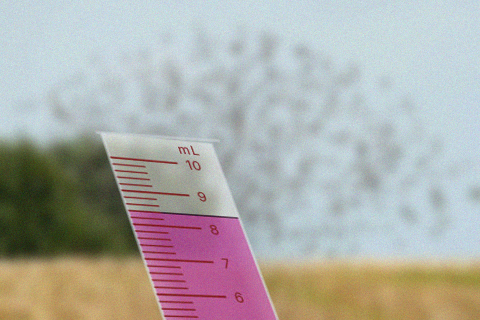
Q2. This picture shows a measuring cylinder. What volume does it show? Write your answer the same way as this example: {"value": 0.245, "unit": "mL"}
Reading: {"value": 8.4, "unit": "mL"}
